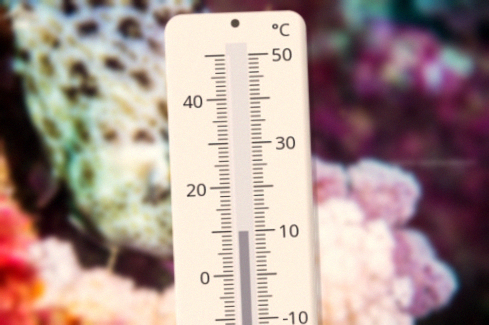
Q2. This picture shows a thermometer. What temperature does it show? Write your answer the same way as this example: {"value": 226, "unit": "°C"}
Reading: {"value": 10, "unit": "°C"}
